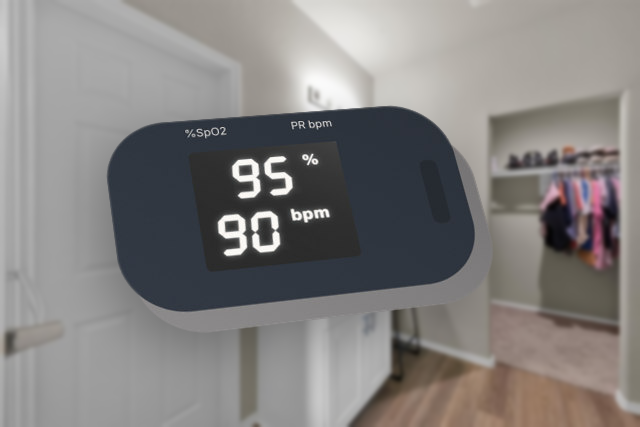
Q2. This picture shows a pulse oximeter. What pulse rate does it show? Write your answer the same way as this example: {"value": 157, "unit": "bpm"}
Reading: {"value": 90, "unit": "bpm"}
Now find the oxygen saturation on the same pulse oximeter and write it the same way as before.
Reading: {"value": 95, "unit": "%"}
